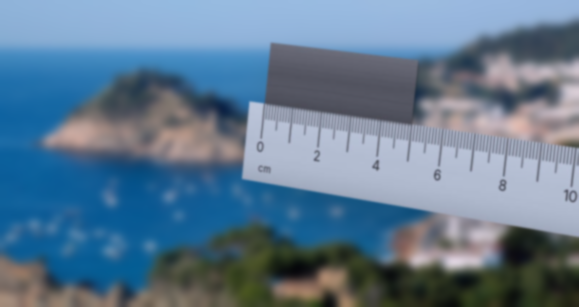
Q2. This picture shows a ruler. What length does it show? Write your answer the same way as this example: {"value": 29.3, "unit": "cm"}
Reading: {"value": 5, "unit": "cm"}
